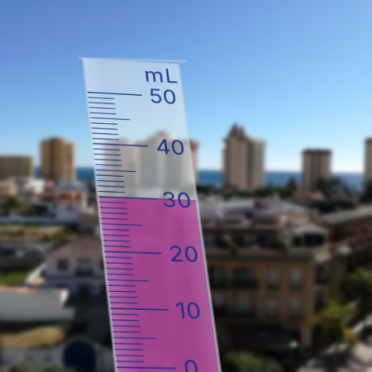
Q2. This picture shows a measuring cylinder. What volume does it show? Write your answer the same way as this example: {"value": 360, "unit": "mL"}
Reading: {"value": 30, "unit": "mL"}
